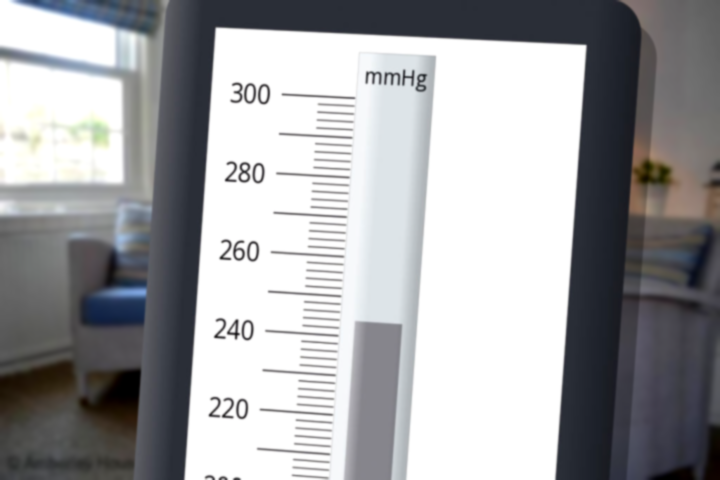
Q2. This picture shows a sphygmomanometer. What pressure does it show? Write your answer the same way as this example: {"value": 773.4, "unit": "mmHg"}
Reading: {"value": 244, "unit": "mmHg"}
